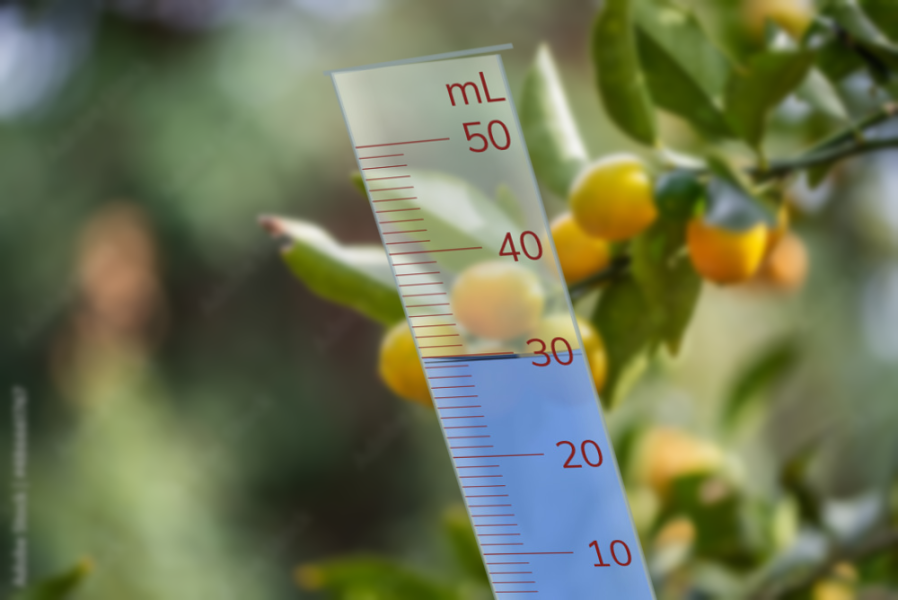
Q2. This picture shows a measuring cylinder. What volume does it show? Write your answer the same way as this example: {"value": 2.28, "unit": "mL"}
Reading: {"value": 29.5, "unit": "mL"}
